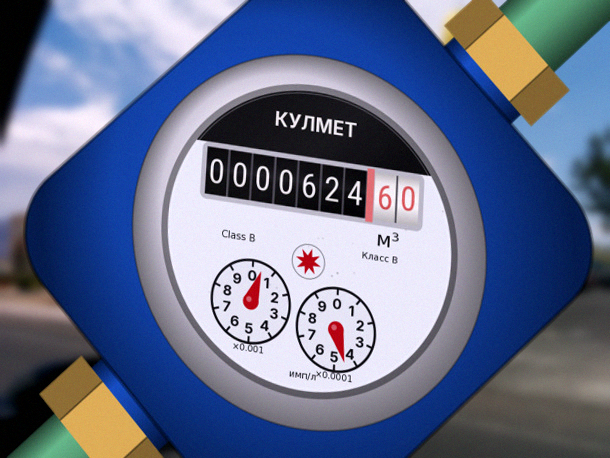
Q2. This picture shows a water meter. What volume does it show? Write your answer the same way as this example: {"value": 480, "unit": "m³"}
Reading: {"value": 624.6004, "unit": "m³"}
